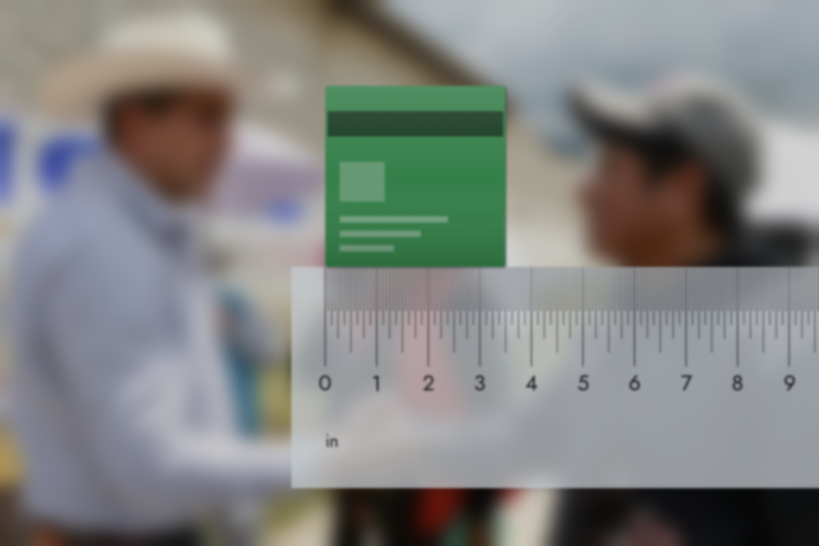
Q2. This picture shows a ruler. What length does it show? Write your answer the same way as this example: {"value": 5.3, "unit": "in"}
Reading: {"value": 3.5, "unit": "in"}
